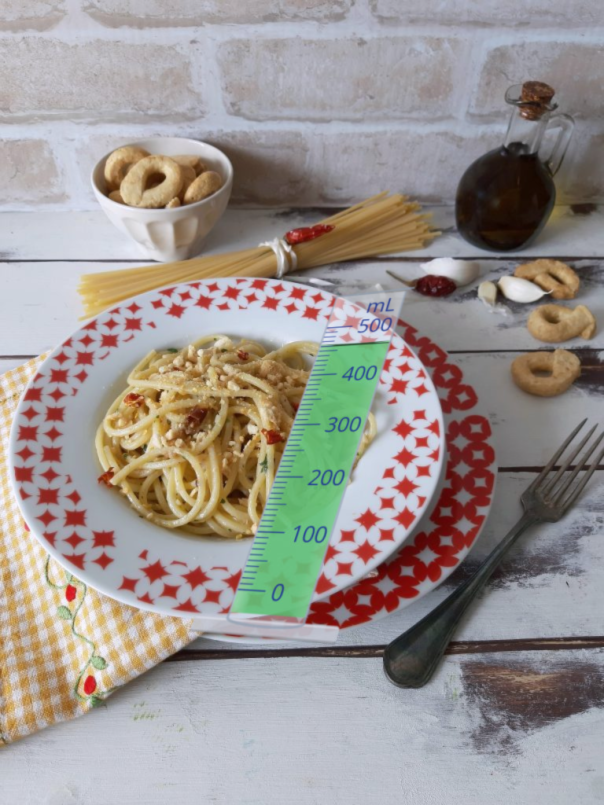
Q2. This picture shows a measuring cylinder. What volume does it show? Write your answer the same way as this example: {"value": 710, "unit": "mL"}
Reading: {"value": 460, "unit": "mL"}
